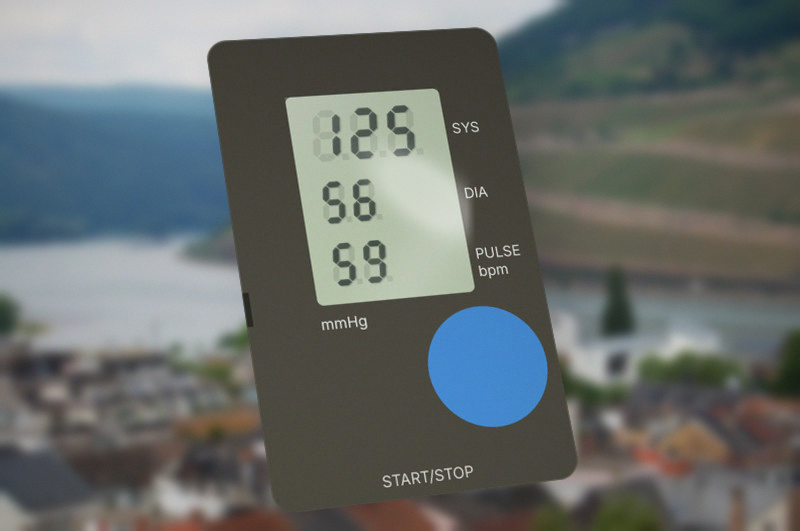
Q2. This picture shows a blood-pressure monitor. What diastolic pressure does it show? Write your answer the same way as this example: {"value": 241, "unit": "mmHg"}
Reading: {"value": 56, "unit": "mmHg"}
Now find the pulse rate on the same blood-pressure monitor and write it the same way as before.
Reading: {"value": 59, "unit": "bpm"}
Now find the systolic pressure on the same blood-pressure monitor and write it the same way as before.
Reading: {"value": 125, "unit": "mmHg"}
